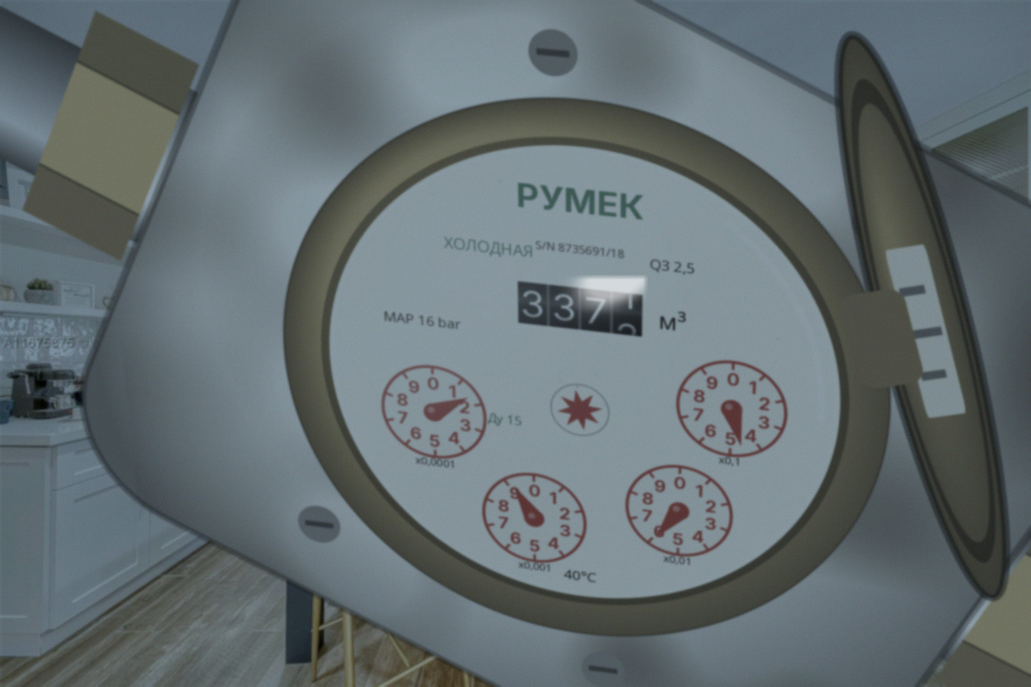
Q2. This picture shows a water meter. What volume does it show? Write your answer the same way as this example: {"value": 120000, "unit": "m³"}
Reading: {"value": 3371.4591, "unit": "m³"}
